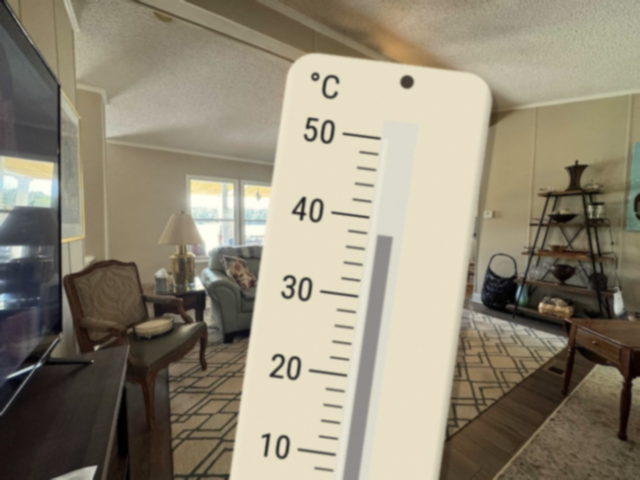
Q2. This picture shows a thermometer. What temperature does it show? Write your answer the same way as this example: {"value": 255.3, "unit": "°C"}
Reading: {"value": 38, "unit": "°C"}
